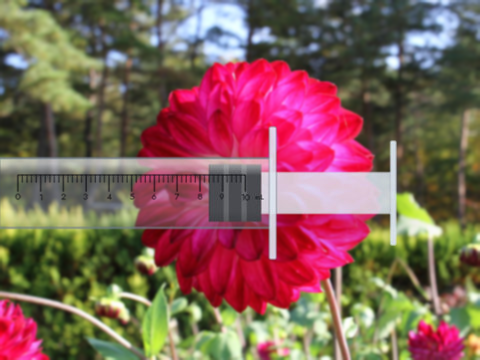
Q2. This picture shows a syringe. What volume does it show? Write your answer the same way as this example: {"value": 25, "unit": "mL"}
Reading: {"value": 8.4, "unit": "mL"}
